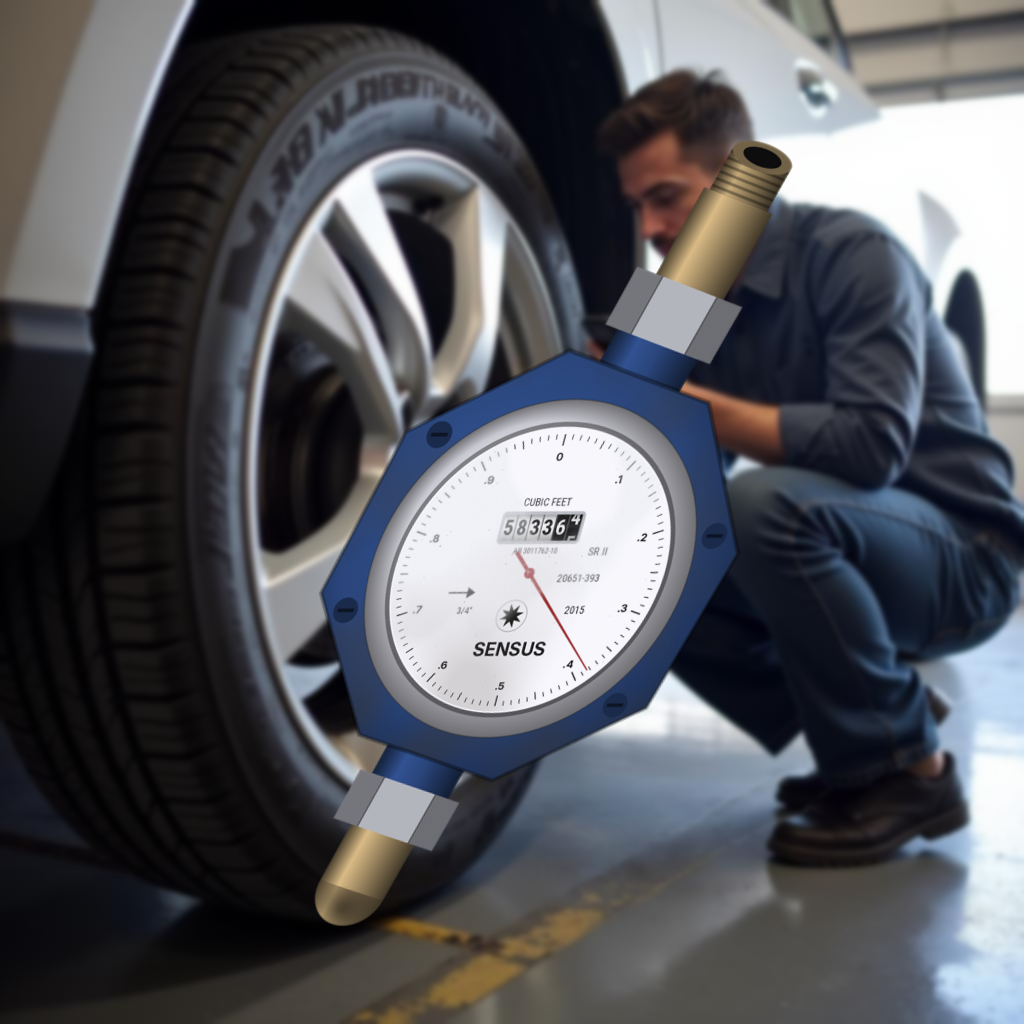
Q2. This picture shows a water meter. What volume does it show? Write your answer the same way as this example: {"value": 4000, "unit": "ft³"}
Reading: {"value": 583364.38, "unit": "ft³"}
